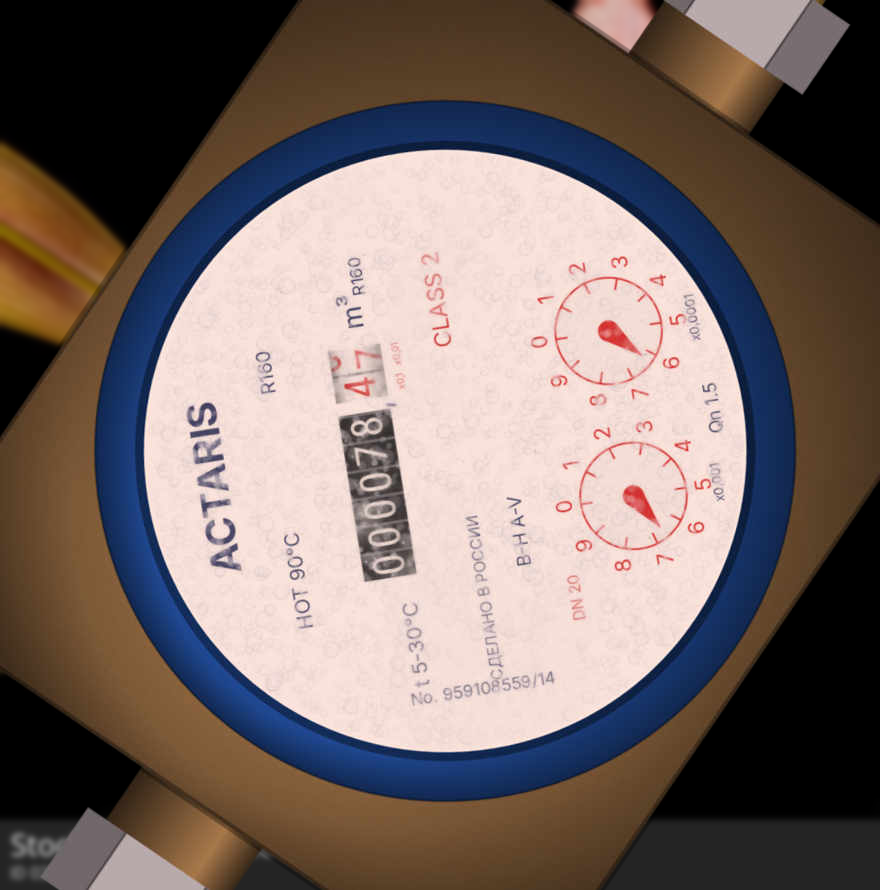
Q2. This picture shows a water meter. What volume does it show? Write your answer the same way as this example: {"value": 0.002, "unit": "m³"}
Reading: {"value": 78.4666, "unit": "m³"}
